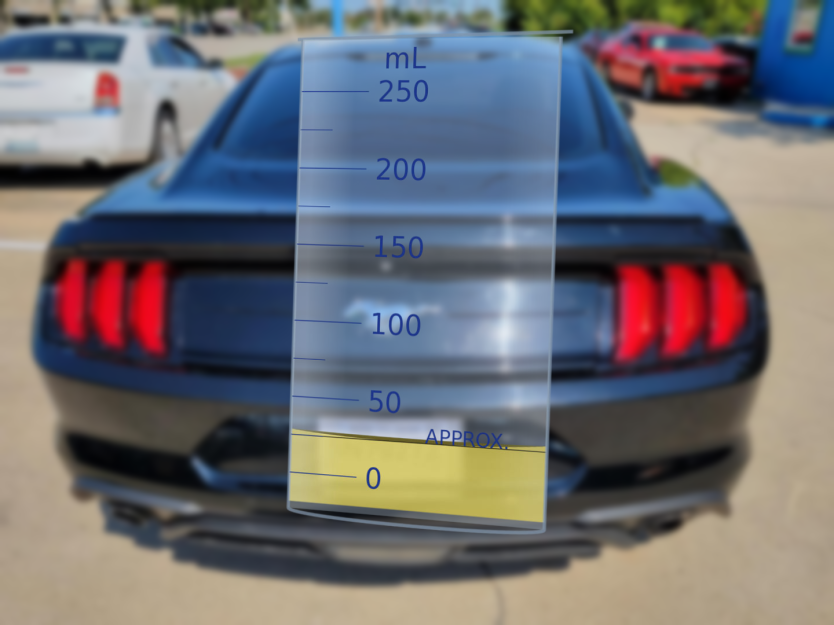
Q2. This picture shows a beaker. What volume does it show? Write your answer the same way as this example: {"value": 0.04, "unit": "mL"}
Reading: {"value": 25, "unit": "mL"}
